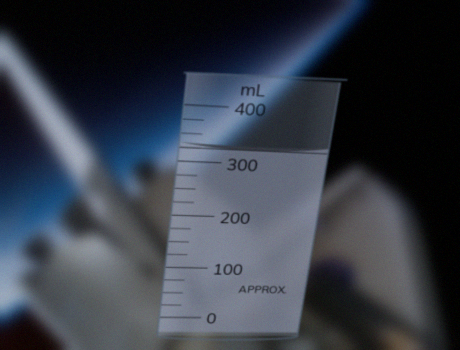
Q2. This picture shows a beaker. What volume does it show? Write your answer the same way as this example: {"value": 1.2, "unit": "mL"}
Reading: {"value": 325, "unit": "mL"}
